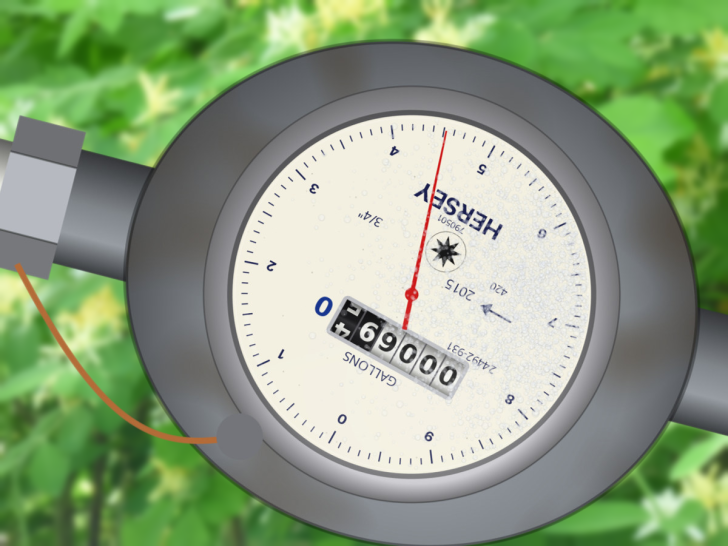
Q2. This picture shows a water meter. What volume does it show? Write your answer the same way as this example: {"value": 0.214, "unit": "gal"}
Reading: {"value": 6944.5, "unit": "gal"}
